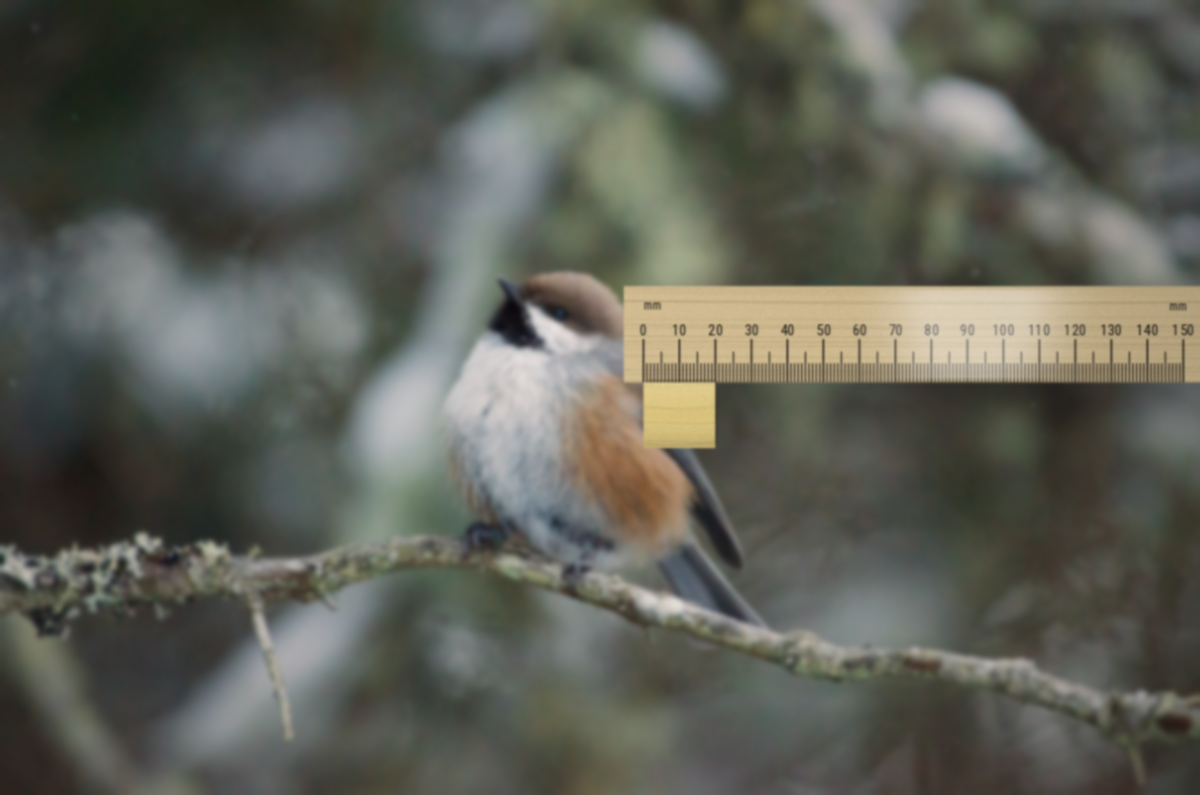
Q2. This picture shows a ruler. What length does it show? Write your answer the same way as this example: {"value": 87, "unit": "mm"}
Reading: {"value": 20, "unit": "mm"}
